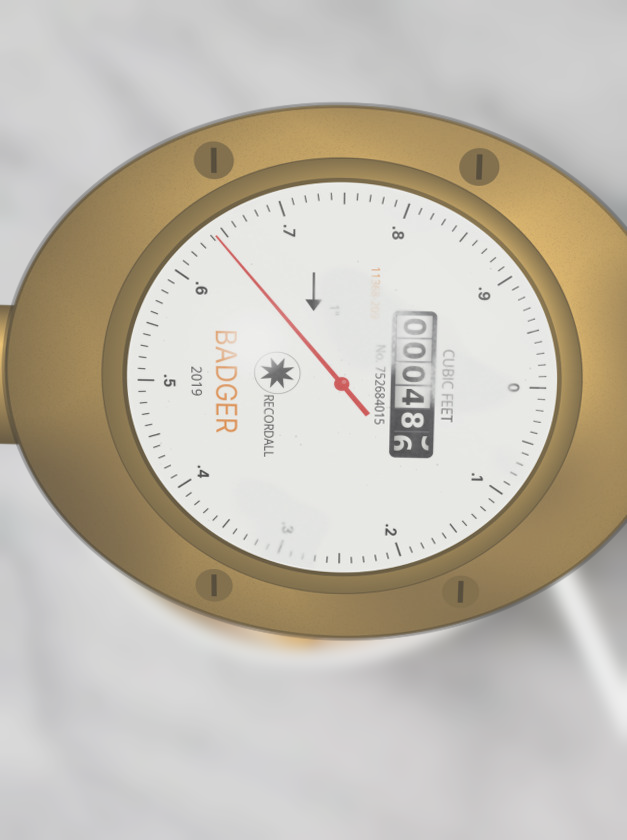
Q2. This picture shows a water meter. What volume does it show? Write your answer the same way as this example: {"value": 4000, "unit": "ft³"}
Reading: {"value": 485.64, "unit": "ft³"}
